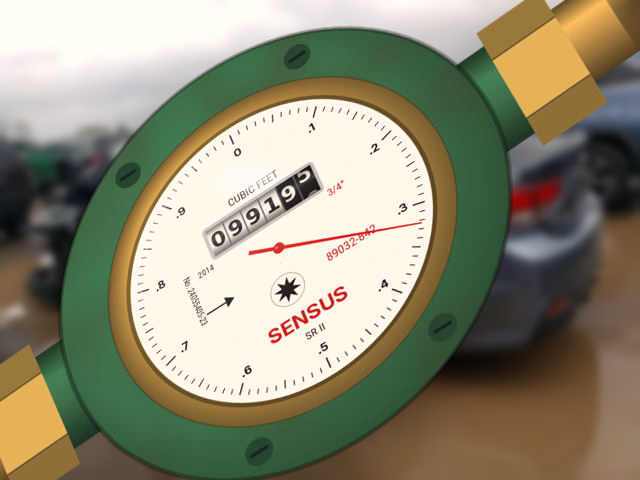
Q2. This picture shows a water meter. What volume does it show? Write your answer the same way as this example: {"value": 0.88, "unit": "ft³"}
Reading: {"value": 99195.32, "unit": "ft³"}
